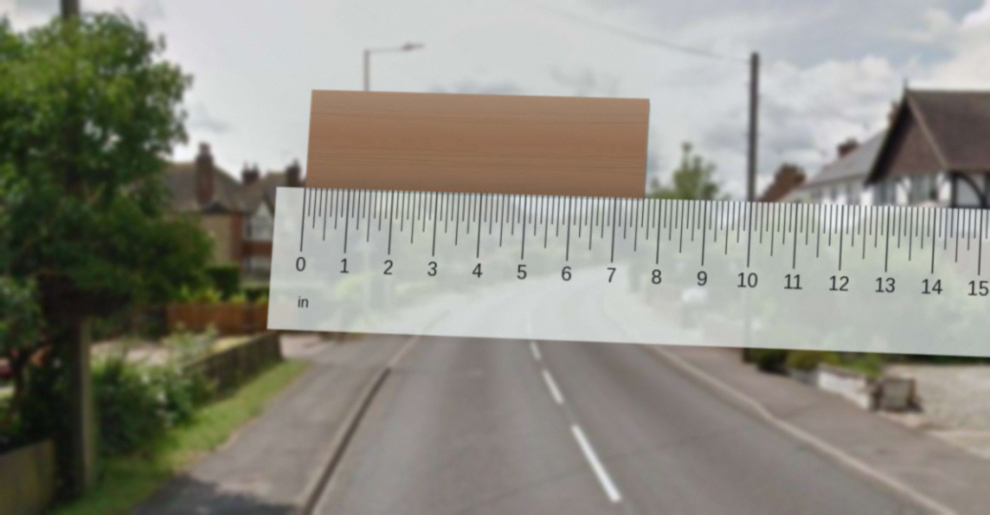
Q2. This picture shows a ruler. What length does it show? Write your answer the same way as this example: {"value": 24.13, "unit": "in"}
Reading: {"value": 7.625, "unit": "in"}
